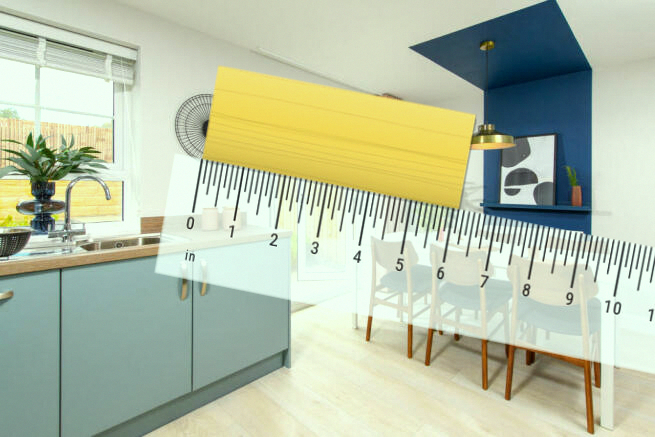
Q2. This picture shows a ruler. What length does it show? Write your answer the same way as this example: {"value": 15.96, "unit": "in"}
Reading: {"value": 6.125, "unit": "in"}
